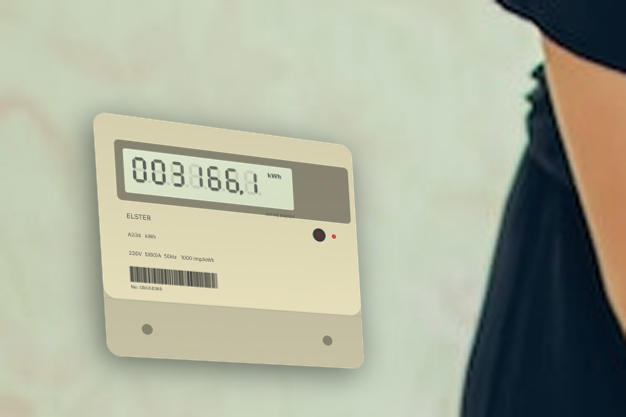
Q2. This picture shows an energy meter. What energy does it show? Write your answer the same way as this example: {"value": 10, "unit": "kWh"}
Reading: {"value": 3166.1, "unit": "kWh"}
